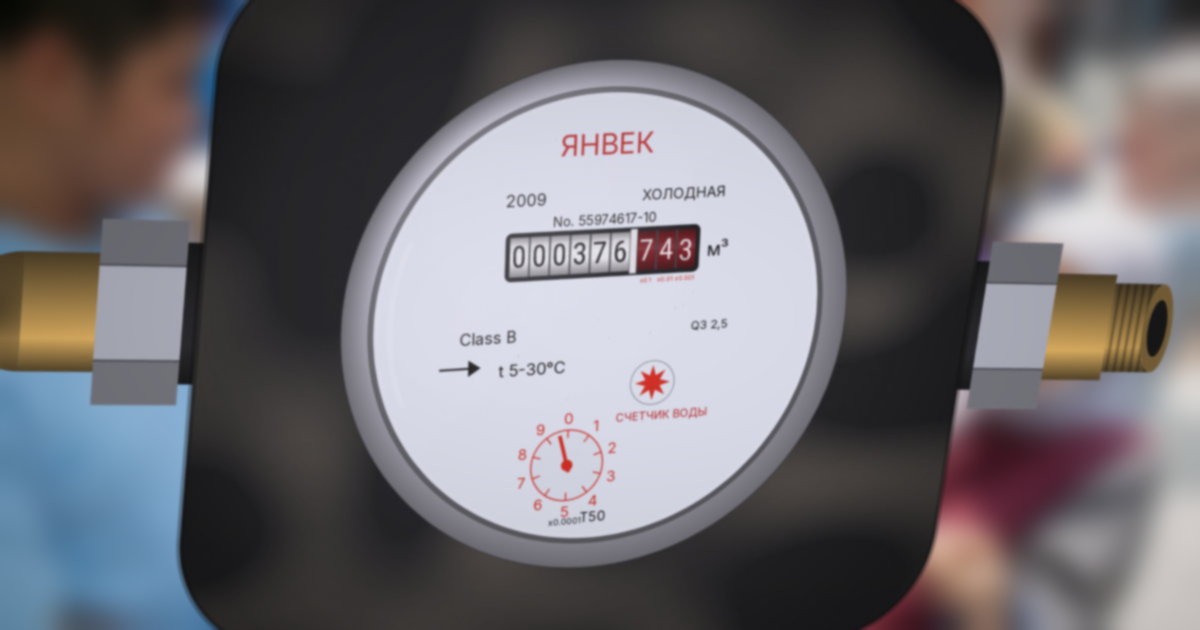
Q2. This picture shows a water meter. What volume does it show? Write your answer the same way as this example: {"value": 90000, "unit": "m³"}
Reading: {"value": 376.7429, "unit": "m³"}
